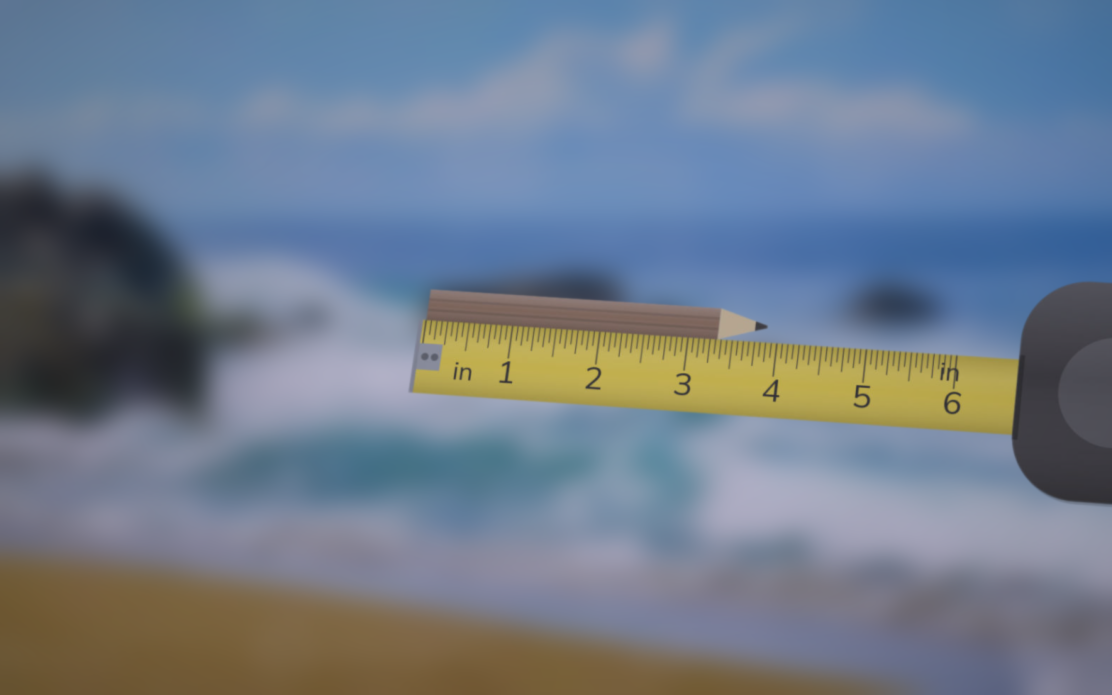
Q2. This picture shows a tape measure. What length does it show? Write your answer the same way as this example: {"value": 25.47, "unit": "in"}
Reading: {"value": 3.875, "unit": "in"}
